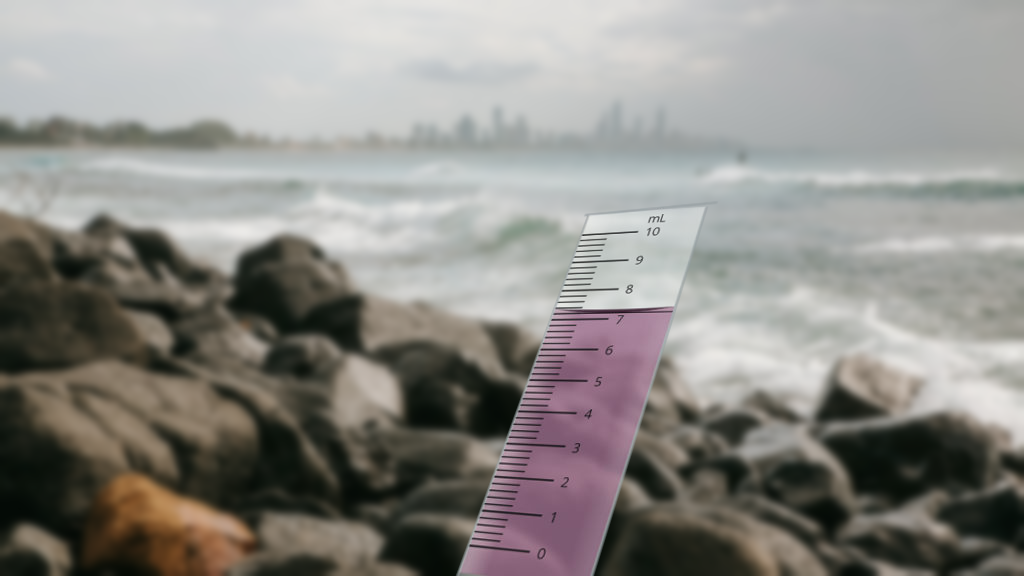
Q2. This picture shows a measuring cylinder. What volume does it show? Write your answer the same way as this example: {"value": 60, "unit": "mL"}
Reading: {"value": 7.2, "unit": "mL"}
